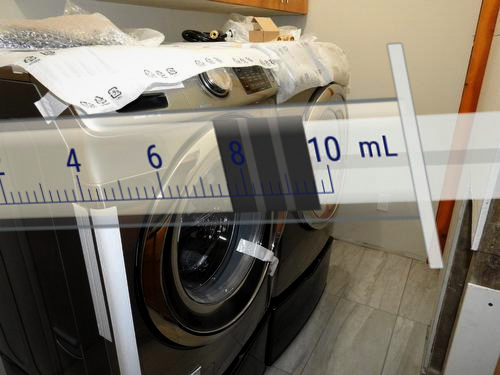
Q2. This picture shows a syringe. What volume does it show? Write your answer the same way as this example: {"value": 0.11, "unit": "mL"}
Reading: {"value": 7.6, "unit": "mL"}
